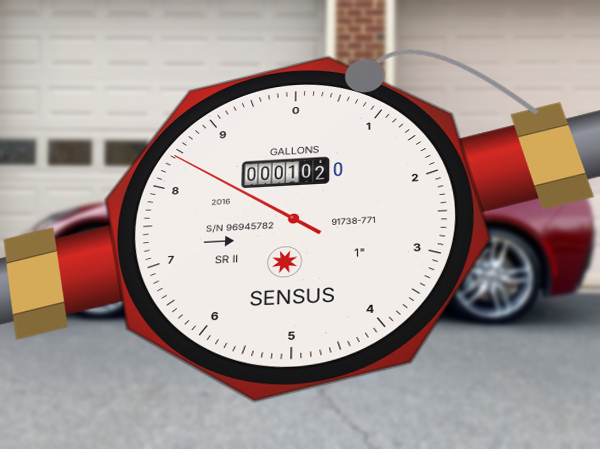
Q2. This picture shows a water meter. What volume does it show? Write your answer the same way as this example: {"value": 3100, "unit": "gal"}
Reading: {"value": 1018.4, "unit": "gal"}
